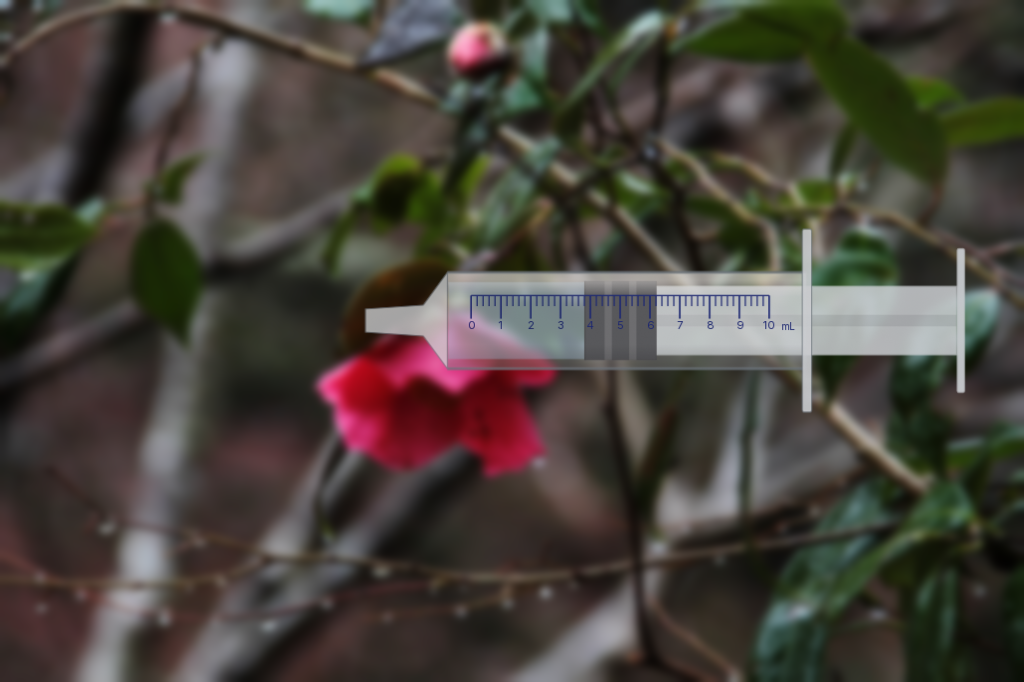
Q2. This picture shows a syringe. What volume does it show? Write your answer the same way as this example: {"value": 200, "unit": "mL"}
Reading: {"value": 3.8, "unit": "mL"}
